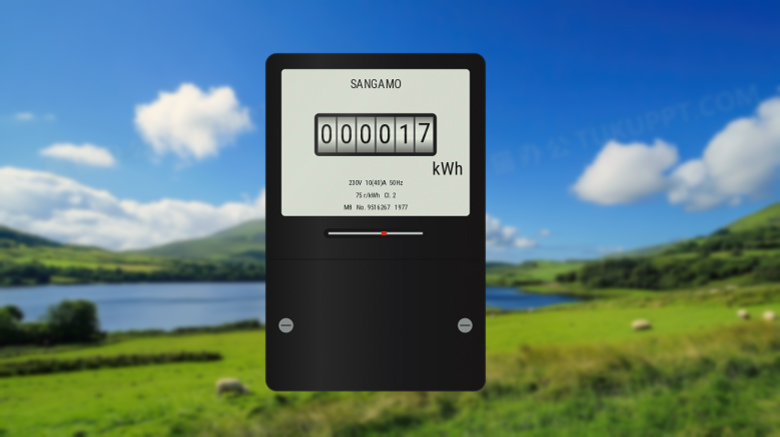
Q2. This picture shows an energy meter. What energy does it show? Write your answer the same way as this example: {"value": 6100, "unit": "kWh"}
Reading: {"value": 17, "unit": "kWh"}
